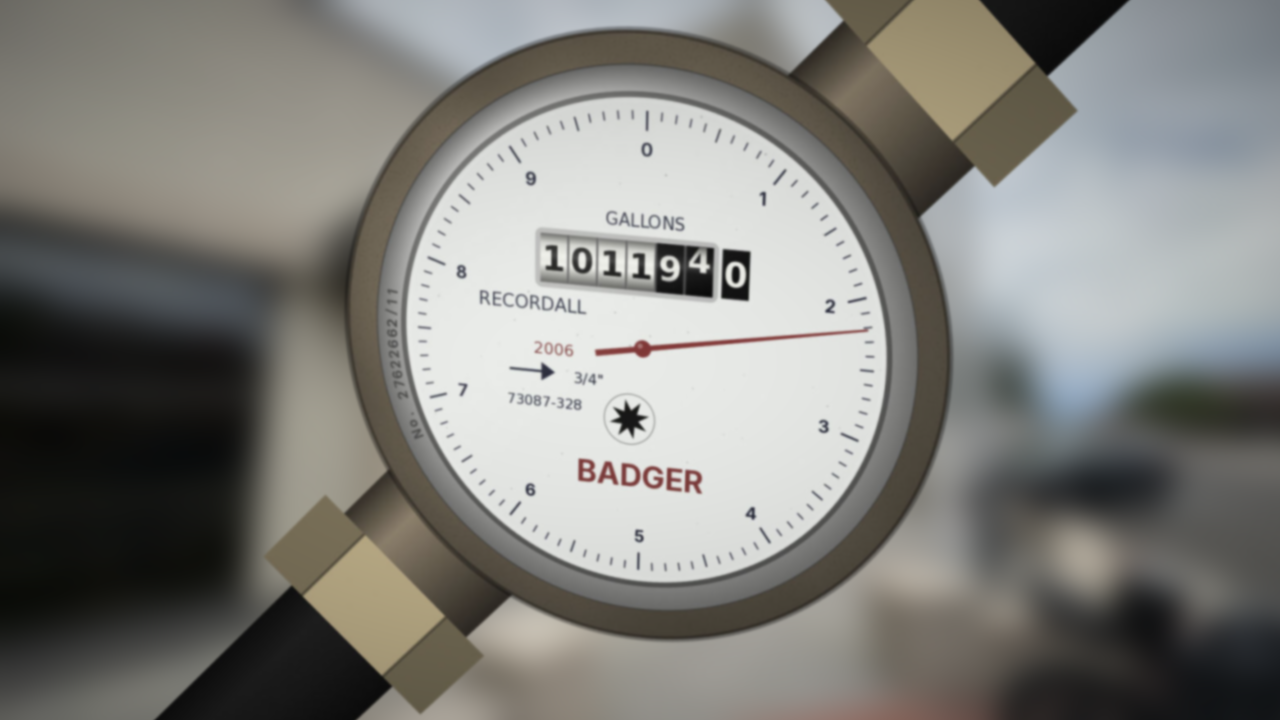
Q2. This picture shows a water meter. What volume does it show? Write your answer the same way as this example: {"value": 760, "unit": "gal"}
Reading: {"value": 1011942.2, "unit": "gal"}
